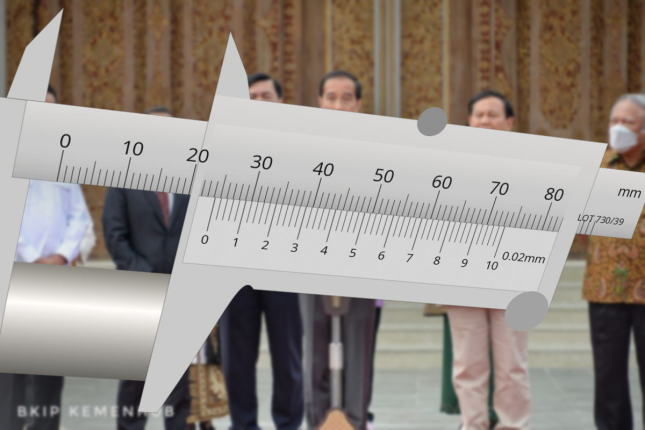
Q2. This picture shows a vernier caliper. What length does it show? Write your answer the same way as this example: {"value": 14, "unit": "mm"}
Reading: {"value": 24.2, "unit": "mm"}
